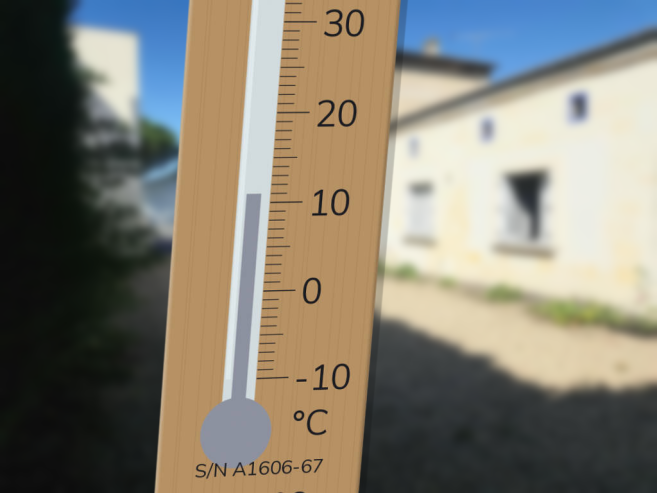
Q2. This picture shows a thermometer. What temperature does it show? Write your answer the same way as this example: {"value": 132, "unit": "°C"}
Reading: {"value": 11, "unit": "°C"}
